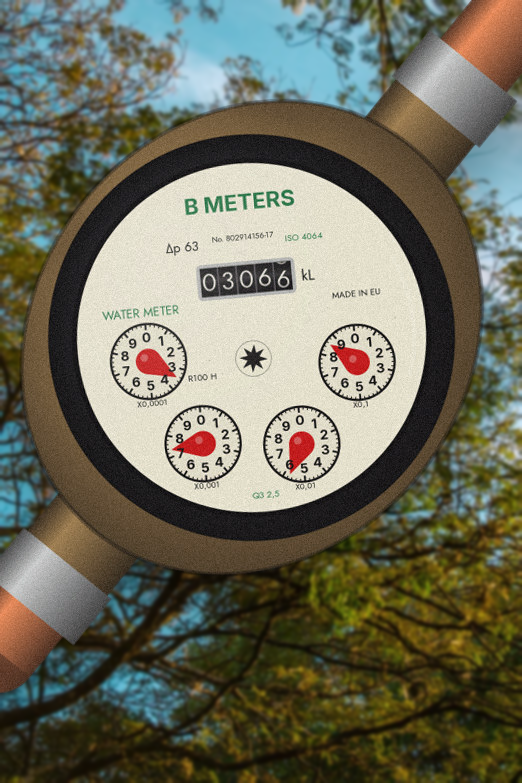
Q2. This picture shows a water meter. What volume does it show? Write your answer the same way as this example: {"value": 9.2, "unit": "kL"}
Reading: {"value": 3065.8573, "unit": "kL"}
